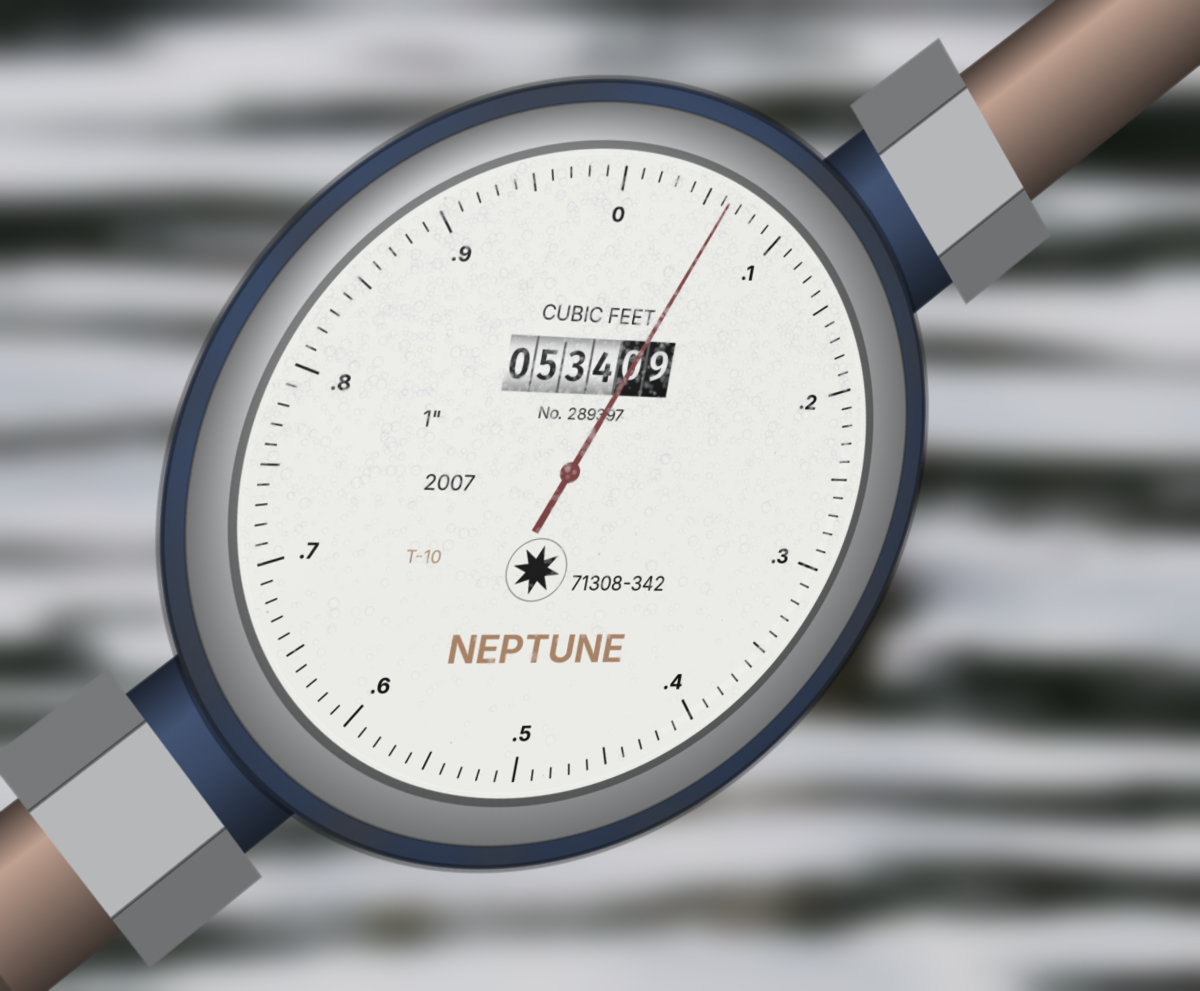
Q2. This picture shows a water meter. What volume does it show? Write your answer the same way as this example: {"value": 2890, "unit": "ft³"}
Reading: {"value": 53409.06, "unit": "ft³"}
